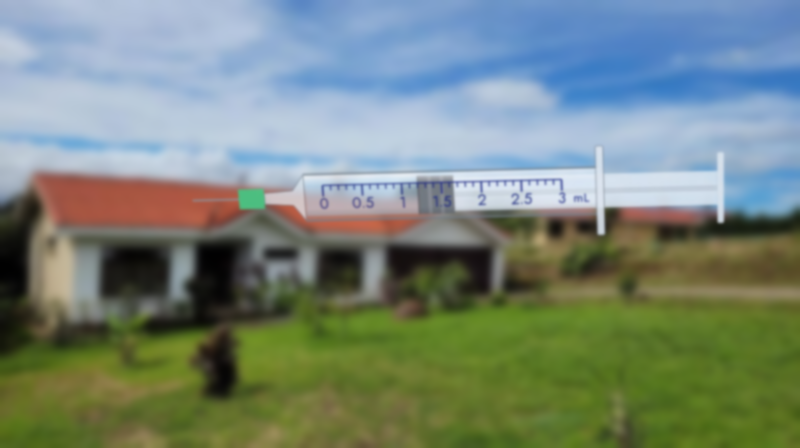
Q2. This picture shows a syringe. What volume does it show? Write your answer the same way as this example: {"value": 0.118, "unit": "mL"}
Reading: {"value": 1.2, "unit": "mL"}
